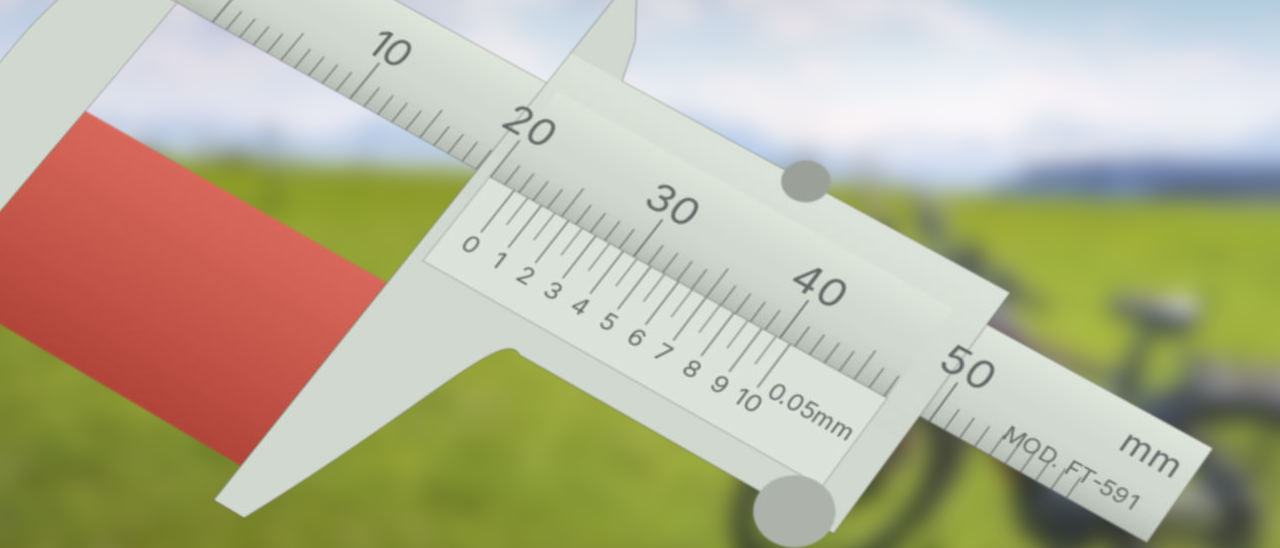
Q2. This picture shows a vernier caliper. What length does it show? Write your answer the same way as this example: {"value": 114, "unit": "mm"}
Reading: {"value": 21.7, "unit": "mm"}
